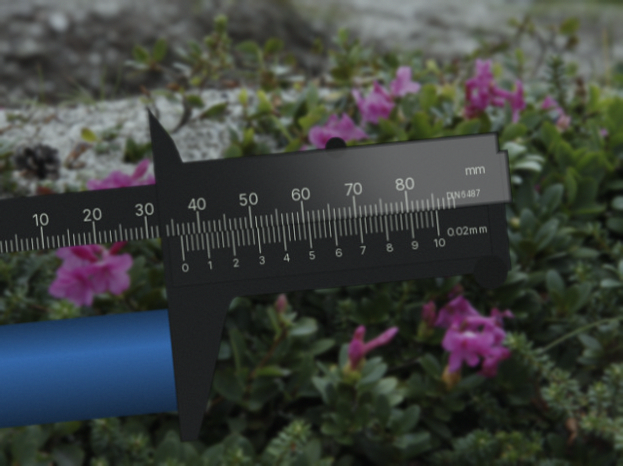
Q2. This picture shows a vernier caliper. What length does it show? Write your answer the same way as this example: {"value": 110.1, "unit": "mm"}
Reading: {"value": 36.5, "unit": "mm"}
